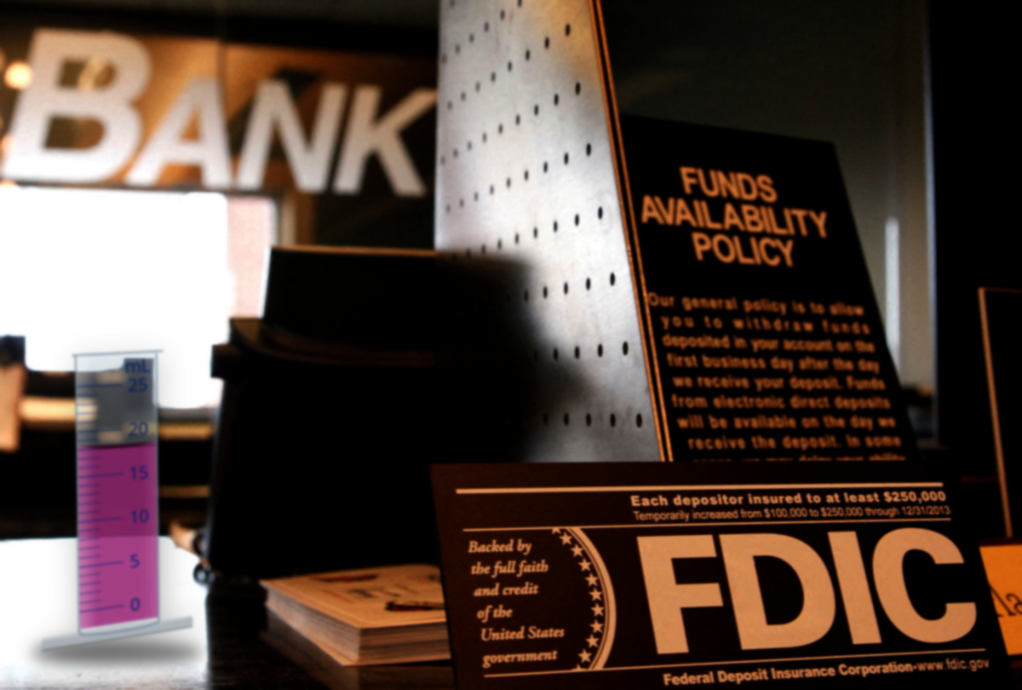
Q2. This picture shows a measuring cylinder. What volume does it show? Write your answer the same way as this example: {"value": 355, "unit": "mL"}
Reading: {"value": 18, "unit": "mL"}
